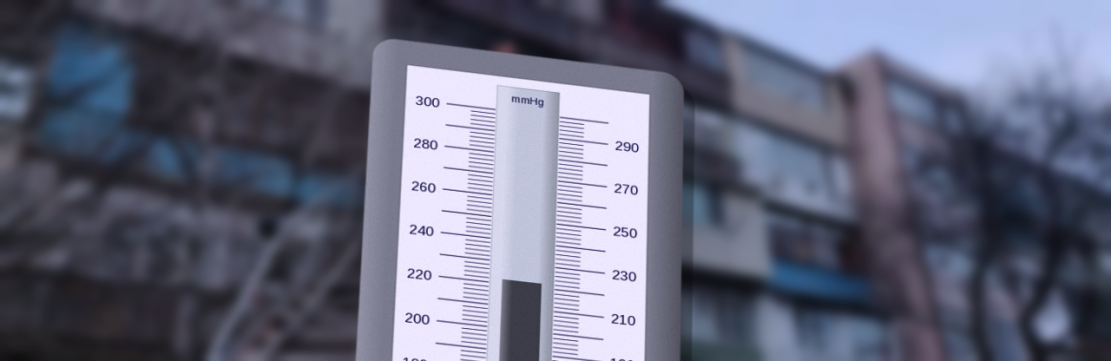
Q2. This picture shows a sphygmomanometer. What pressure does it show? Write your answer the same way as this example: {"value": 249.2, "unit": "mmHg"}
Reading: {"value": 222, "unit": "mmHg"}
